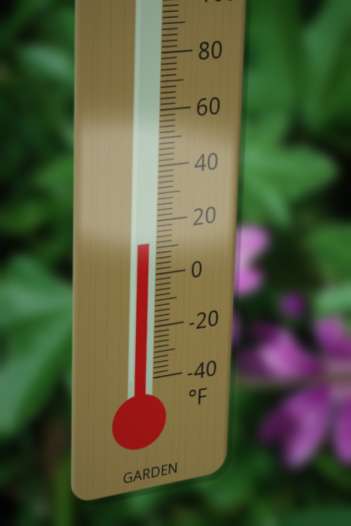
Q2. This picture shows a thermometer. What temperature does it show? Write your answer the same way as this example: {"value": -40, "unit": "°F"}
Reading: {"value": 12, "unit": "°F"}
